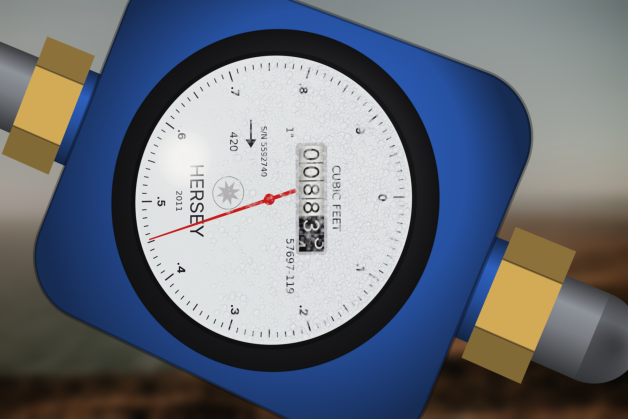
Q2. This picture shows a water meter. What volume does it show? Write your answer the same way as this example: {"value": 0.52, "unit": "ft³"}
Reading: {"value": 8833.45, "unit": "ft³"}
